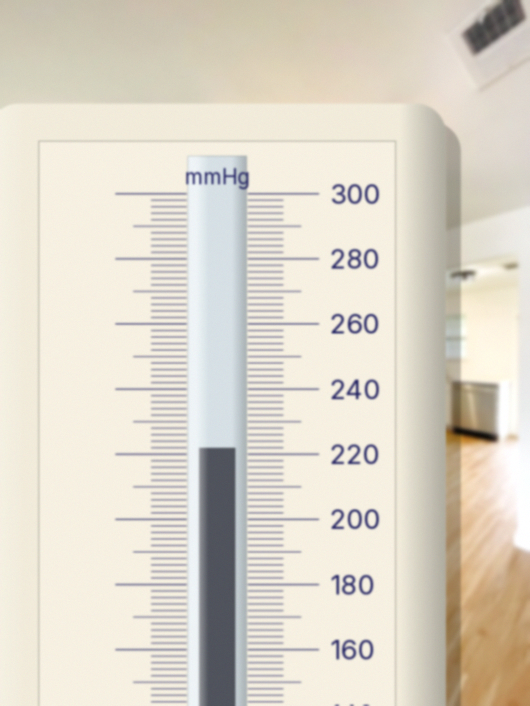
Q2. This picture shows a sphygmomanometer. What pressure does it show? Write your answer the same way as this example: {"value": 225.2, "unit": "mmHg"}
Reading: {"value": 222, "unit": "mmHg"}
